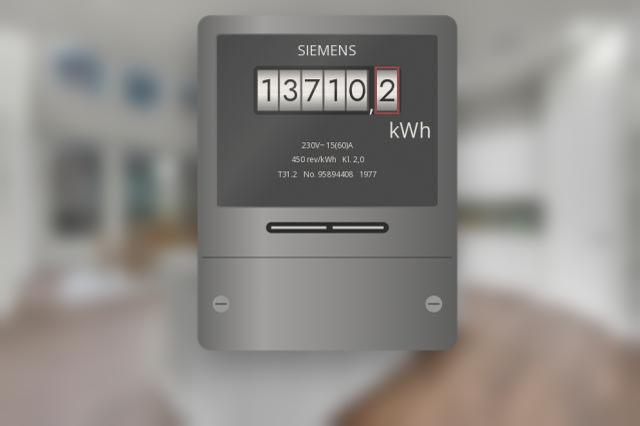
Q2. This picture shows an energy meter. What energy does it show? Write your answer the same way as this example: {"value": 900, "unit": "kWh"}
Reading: {"value": 13710.2, "unit": "kWh"}
